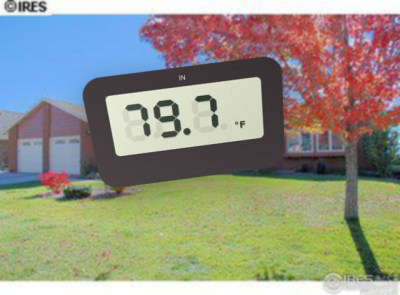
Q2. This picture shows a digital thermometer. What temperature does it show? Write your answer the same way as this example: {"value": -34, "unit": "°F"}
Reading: {"value": 79.7, "unit": "°F"}
